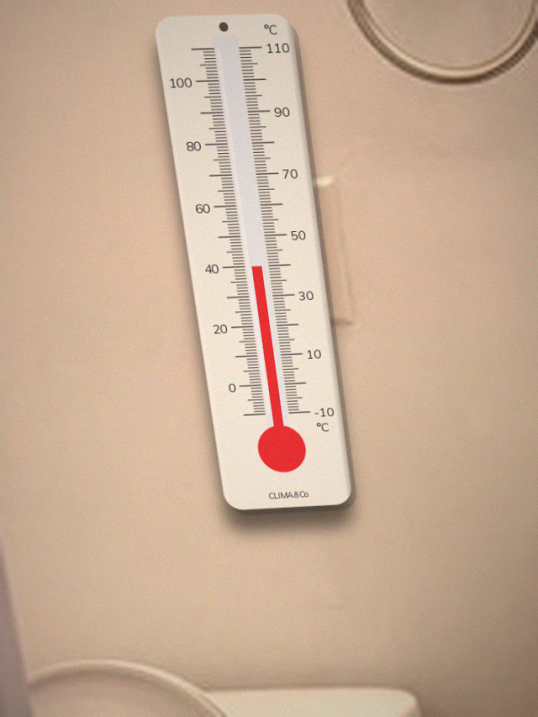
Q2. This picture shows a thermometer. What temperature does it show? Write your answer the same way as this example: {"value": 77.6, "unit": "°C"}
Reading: {"value": 40, "unit": "°C"}
